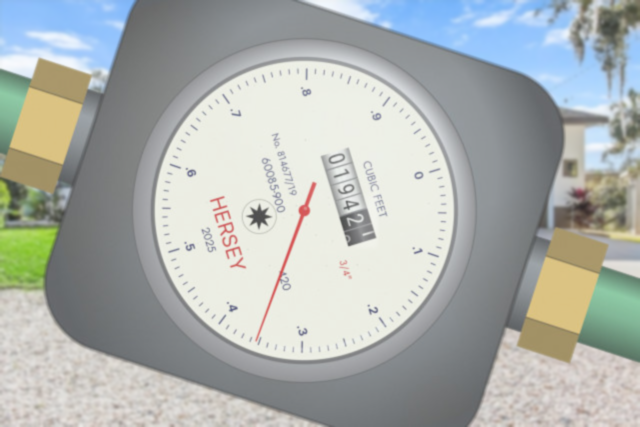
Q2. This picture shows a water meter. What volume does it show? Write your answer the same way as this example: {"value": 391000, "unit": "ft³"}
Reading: {"value": 19421.35, "unit": "ft³"}
